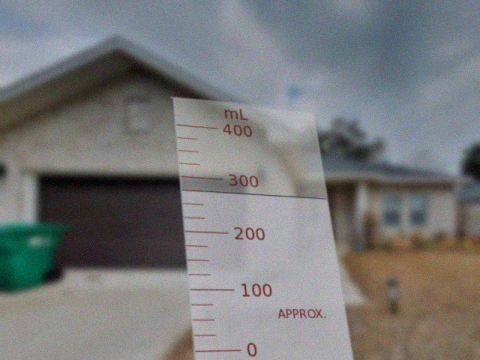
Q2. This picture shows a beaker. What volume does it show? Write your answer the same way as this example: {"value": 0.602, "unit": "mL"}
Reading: {"value": 275, "unit": "mL"}
